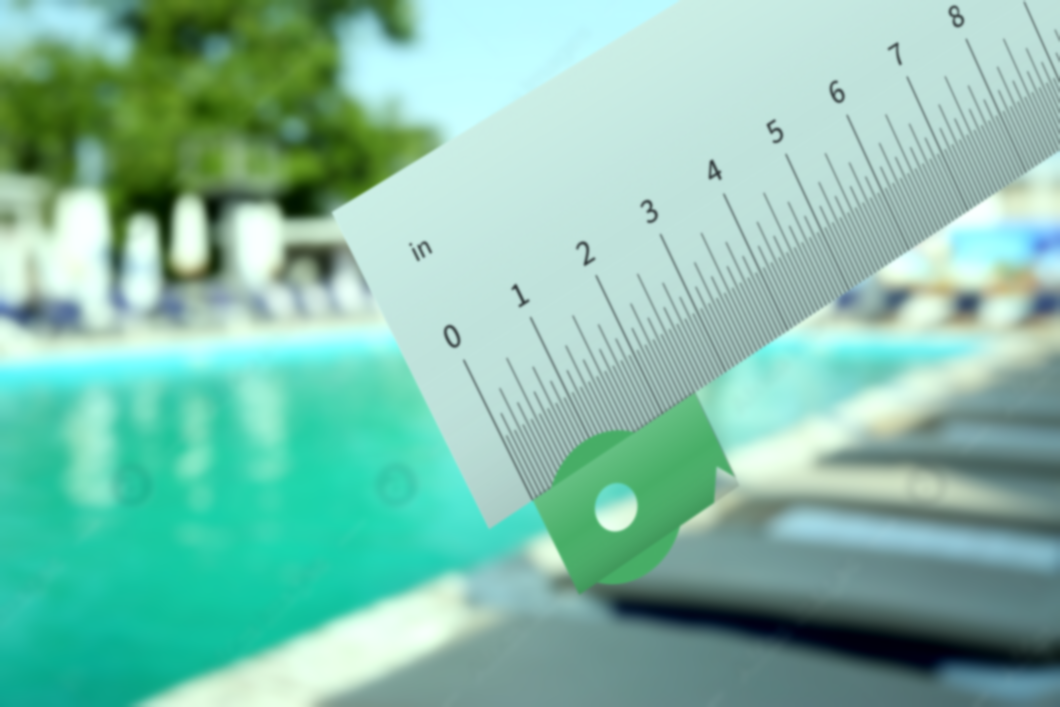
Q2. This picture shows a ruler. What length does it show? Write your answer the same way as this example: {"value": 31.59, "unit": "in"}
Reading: {"value": 2.5, "unit": "in"}
